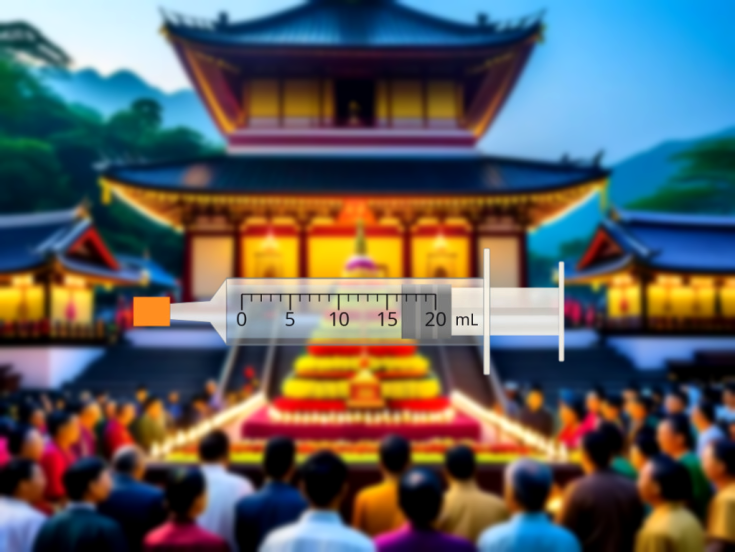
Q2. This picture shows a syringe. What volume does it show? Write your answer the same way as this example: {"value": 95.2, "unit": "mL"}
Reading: {"value": 16.5, "unit": "mL"}
